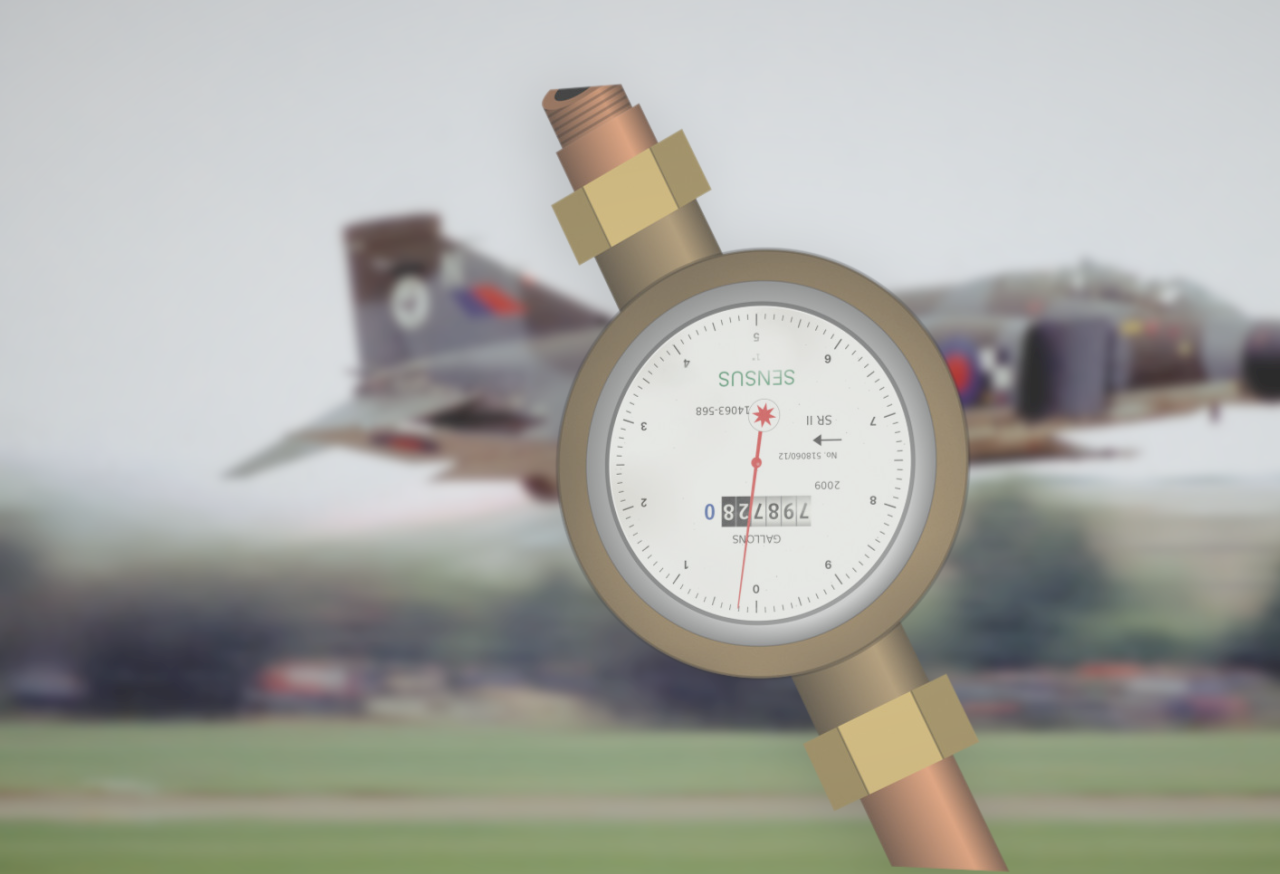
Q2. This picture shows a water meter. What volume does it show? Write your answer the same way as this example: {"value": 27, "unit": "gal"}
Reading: {"value": 7987280.2, "unit": "gal"}
